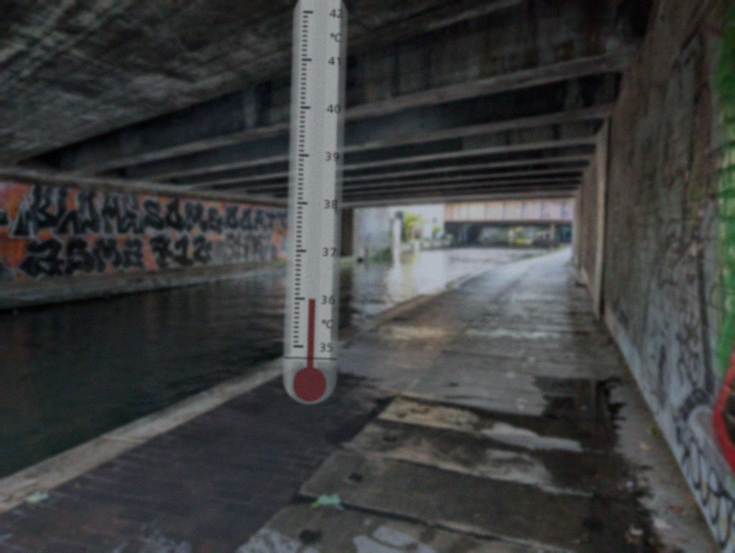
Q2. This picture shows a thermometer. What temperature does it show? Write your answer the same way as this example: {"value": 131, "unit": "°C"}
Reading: {"value": 36, "unit": "°C"}
